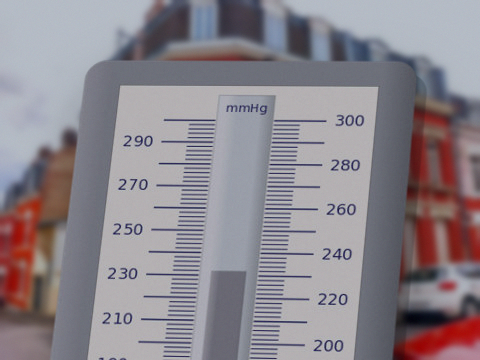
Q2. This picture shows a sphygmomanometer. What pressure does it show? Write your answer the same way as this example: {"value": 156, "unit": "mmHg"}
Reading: {"value": 232, "unit": "mmHg"}
